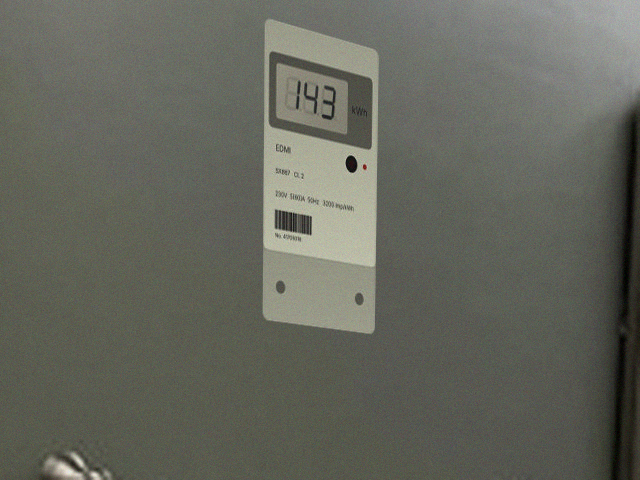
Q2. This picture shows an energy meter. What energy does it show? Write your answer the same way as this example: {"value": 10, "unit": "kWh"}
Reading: {"value": 143, "unit": "kWh"}
